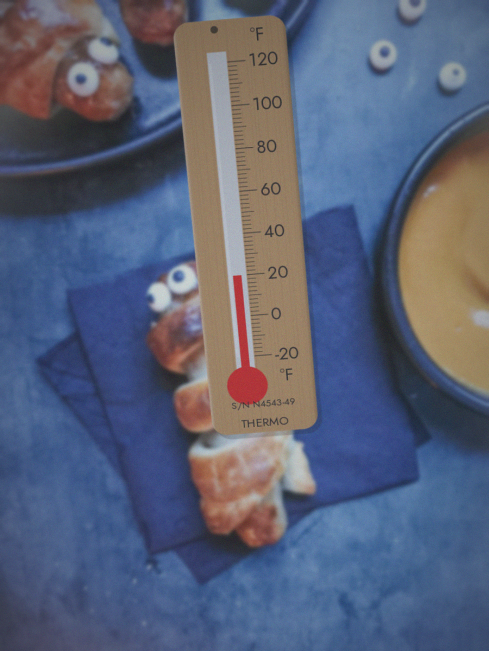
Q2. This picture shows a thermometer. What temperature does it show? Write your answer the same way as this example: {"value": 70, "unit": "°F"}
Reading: {"value": 20, "unit": "°F"}
